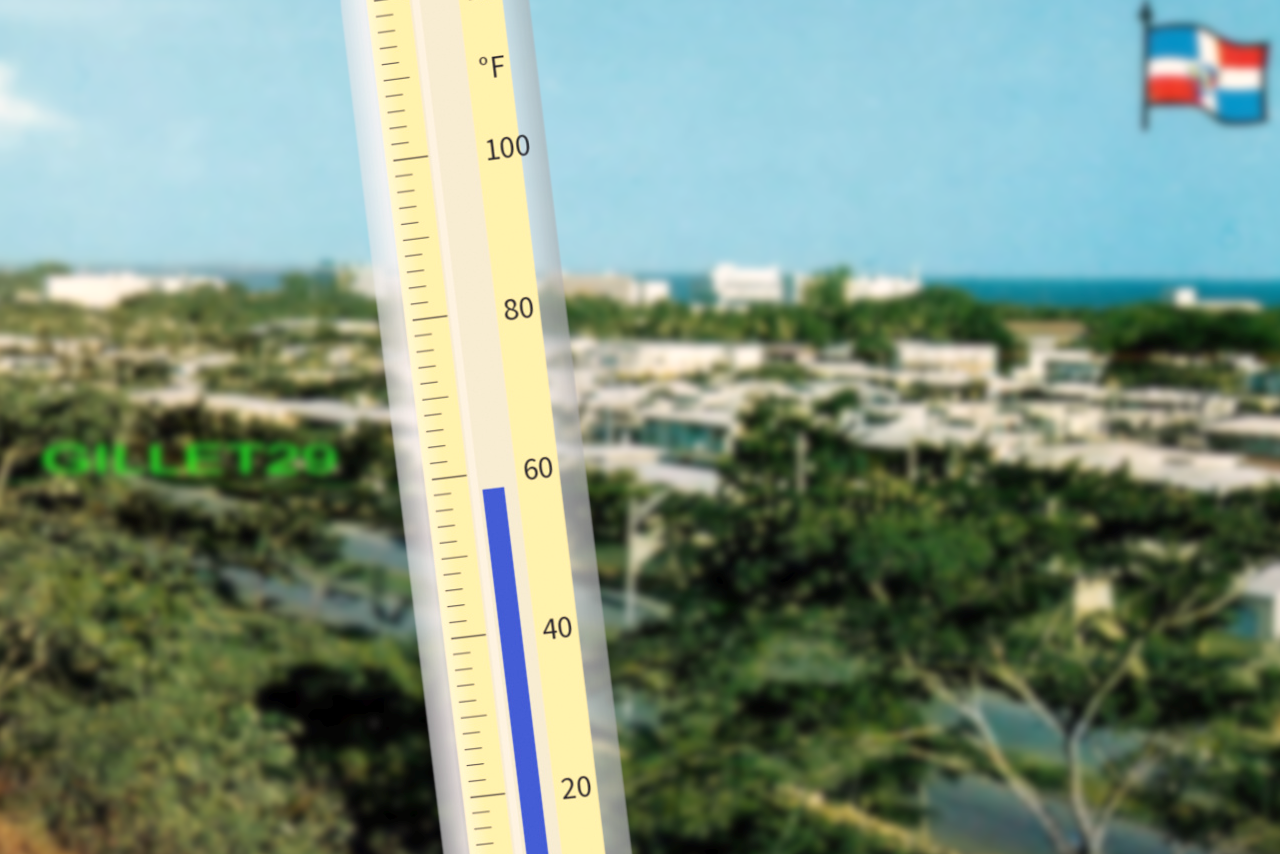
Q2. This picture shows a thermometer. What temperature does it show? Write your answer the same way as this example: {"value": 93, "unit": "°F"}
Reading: {"value": 58, "unit": "°F"}
